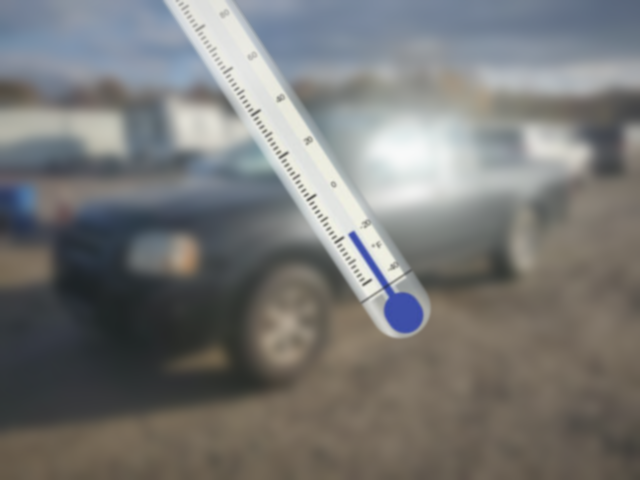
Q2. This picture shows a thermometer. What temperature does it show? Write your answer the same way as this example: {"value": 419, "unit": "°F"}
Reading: {"value": -20, "unit": "°F"}
